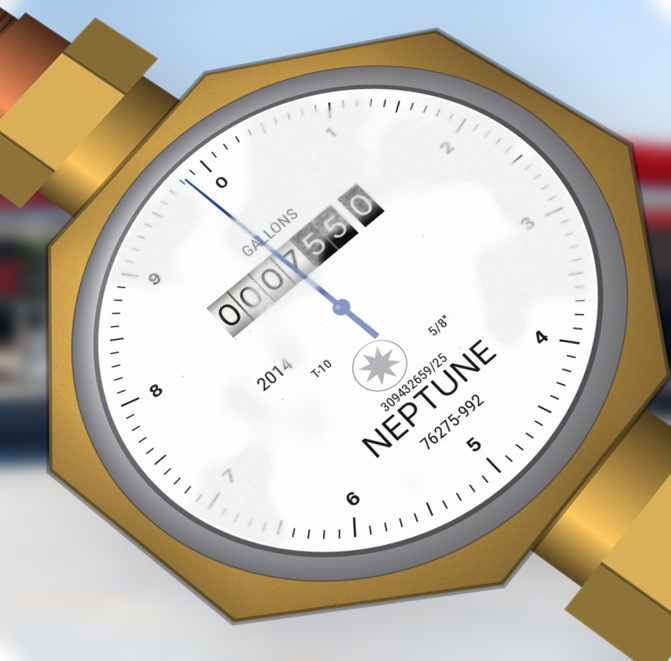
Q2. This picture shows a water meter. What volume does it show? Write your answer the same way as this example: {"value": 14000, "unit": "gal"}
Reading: {"value": 7549.8, "unit": "gal"}
